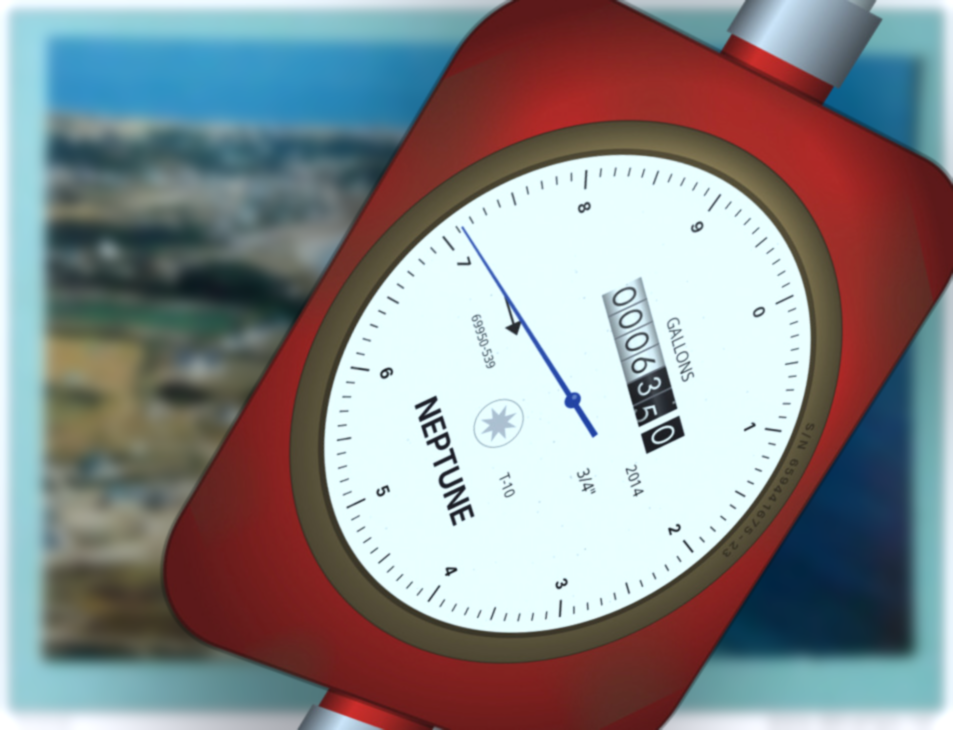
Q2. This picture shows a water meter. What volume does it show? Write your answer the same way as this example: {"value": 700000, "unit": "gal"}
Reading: {"value": 6347.1, "unit": "gal"}
